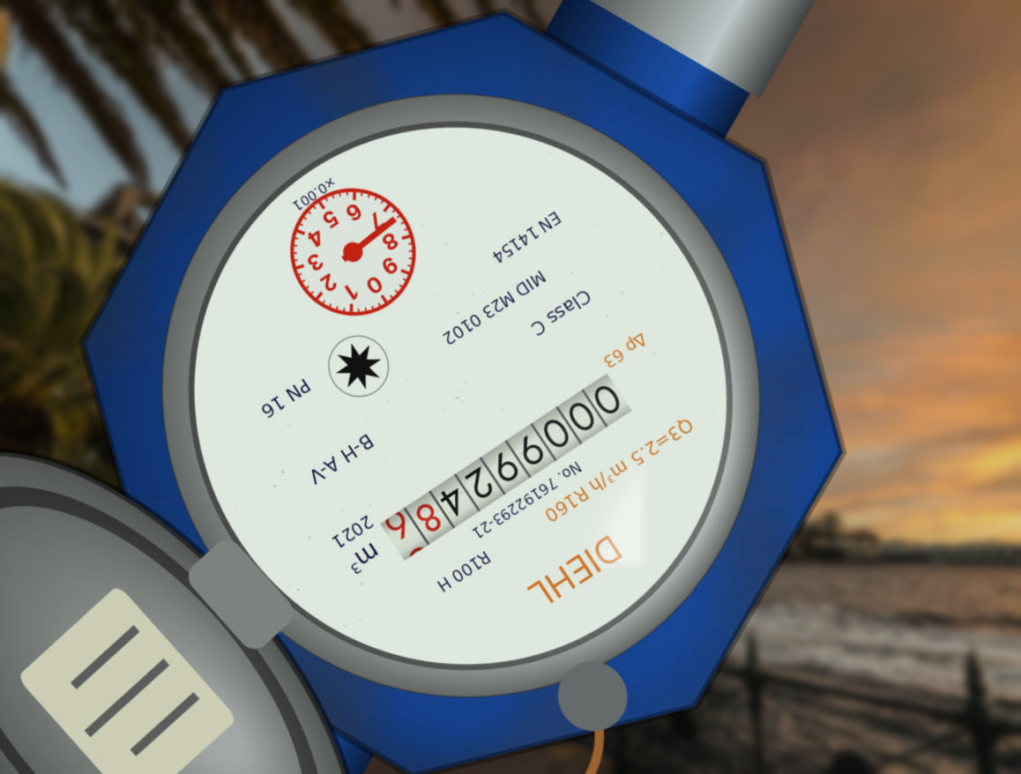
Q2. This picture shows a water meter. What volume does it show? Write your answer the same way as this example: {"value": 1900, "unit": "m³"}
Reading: {"value": 9924.857, "unit": "m³"}
